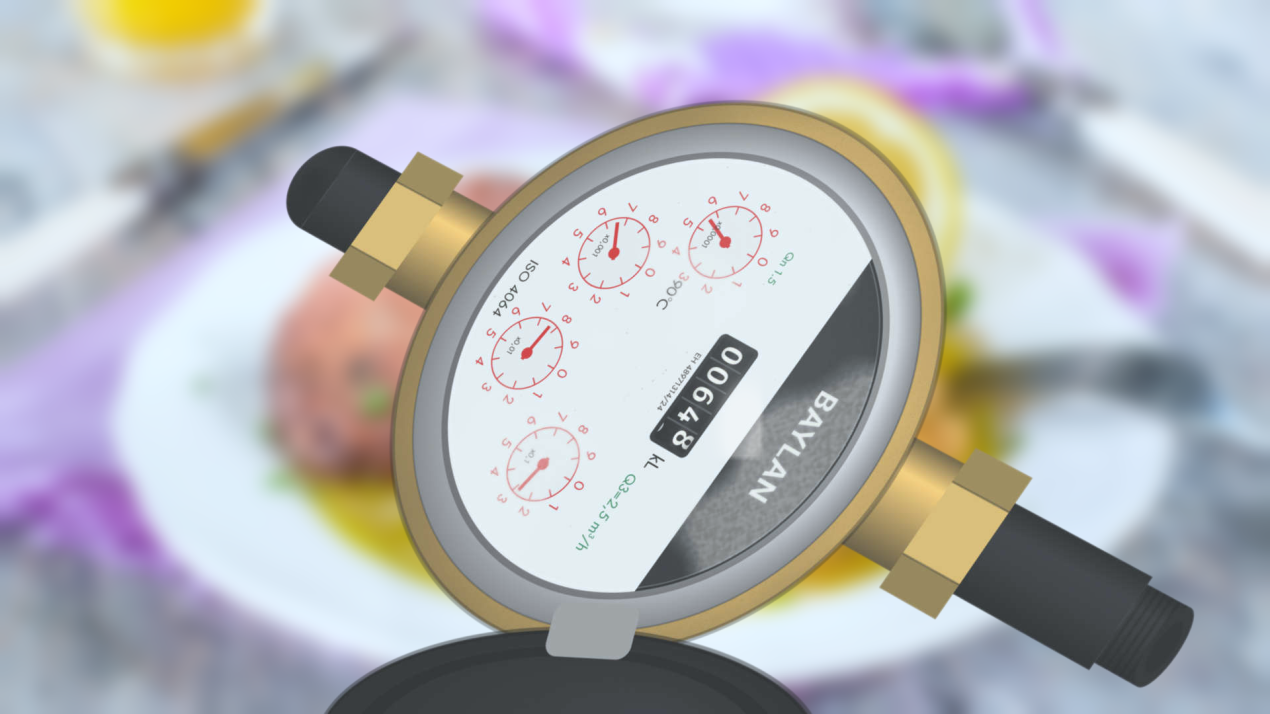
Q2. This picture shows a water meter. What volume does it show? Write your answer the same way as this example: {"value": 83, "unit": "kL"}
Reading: {"value": 648.2765, "unit": "kL"}
